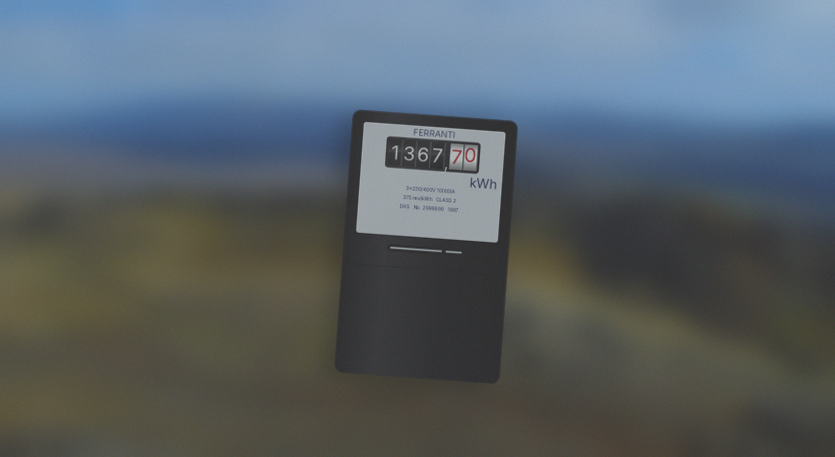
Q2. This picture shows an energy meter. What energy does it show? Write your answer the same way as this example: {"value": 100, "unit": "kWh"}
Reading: {"value": 1367.70, "unit": "kWh"}
